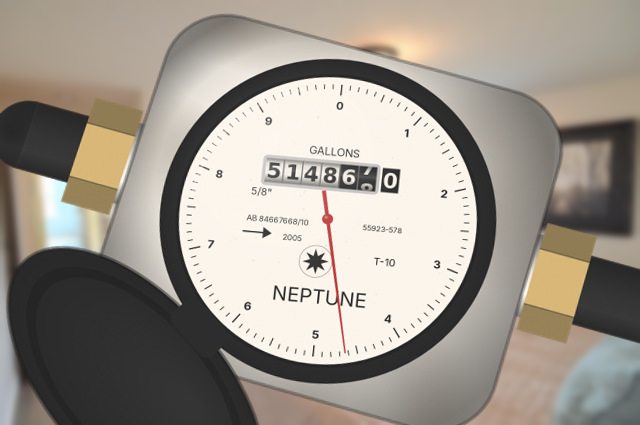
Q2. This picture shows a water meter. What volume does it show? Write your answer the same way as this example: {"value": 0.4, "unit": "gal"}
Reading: {"value": 5148674.6, "unit": "gal"}
